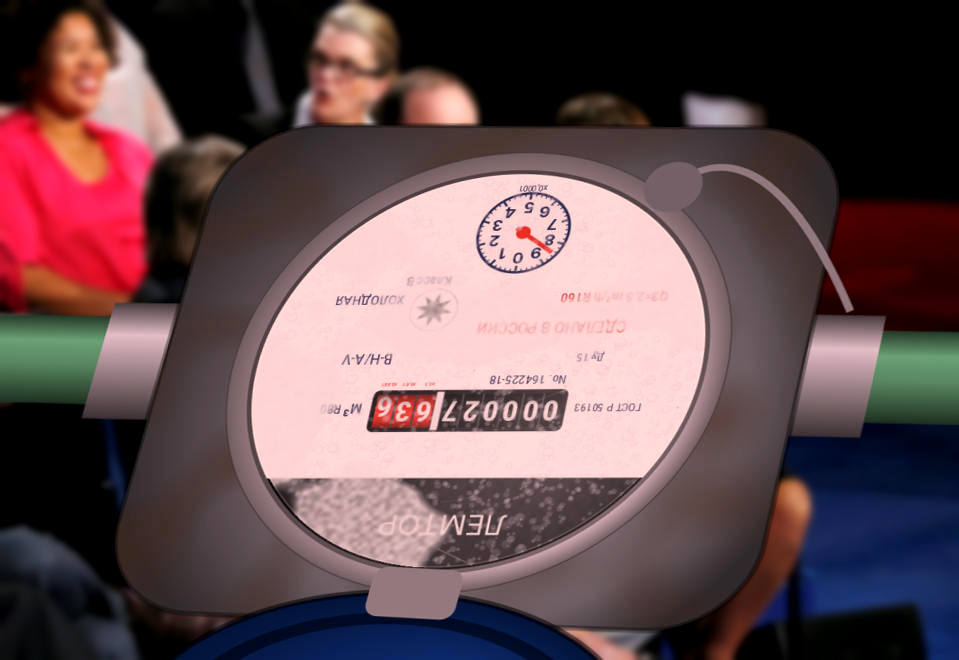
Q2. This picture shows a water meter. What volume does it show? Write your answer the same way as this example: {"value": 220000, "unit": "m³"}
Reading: {"value": 27.6358, "unit": "m³"}
